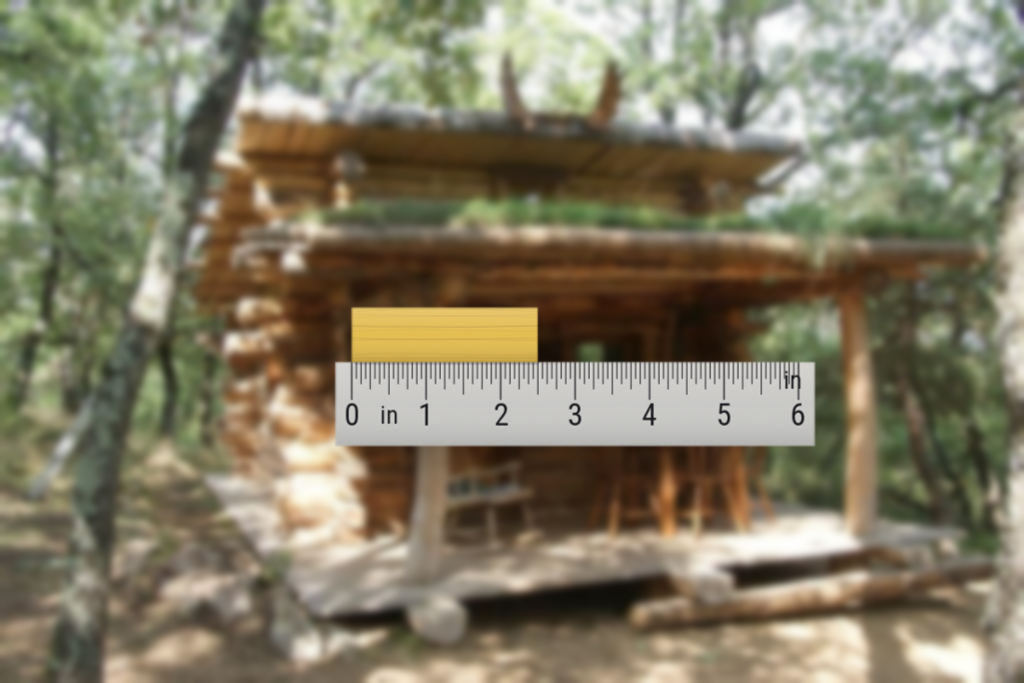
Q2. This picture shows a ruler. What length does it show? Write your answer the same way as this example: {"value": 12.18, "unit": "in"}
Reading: {"value": 2.5, "unit": "in"}
